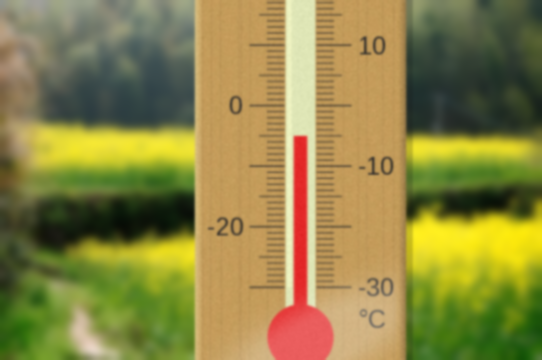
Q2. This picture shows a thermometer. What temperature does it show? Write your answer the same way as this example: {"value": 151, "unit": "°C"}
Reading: {"value": -5, "unit": "°C"}
